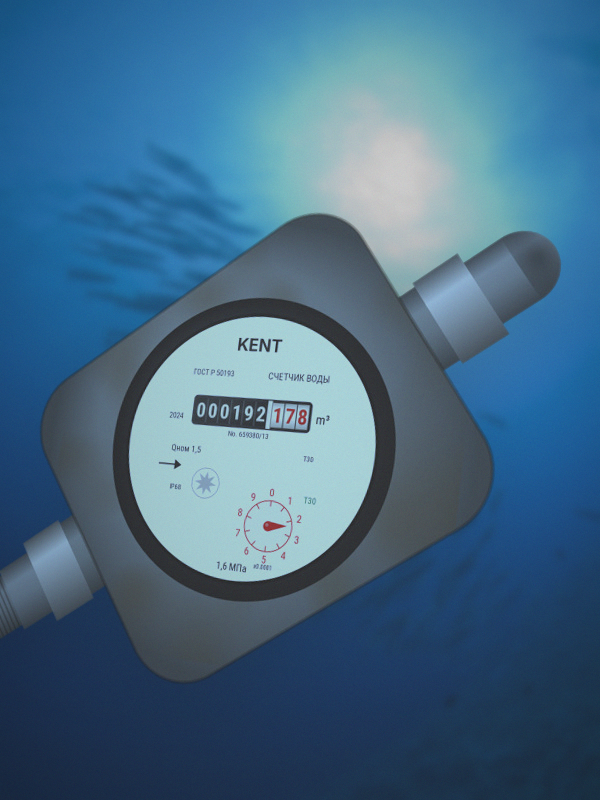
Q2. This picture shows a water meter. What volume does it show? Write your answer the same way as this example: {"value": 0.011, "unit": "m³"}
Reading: {"value": 192.1782, "unit": "m³"}
